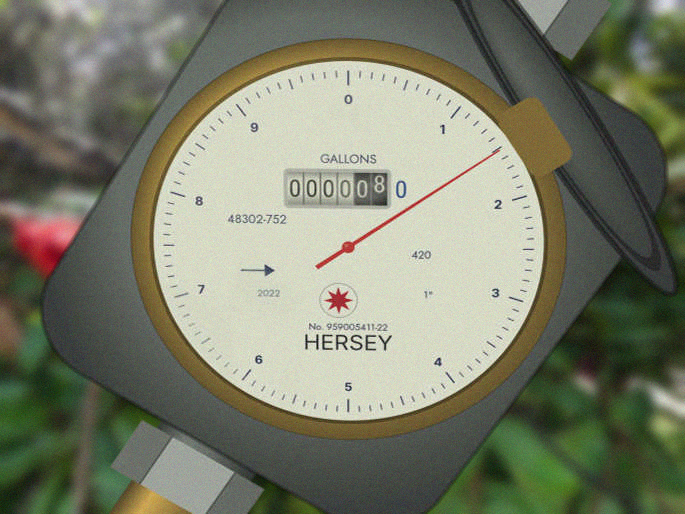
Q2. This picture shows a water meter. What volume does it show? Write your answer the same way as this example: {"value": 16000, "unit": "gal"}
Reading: {"value": 81.5, "unit": "gal"}
